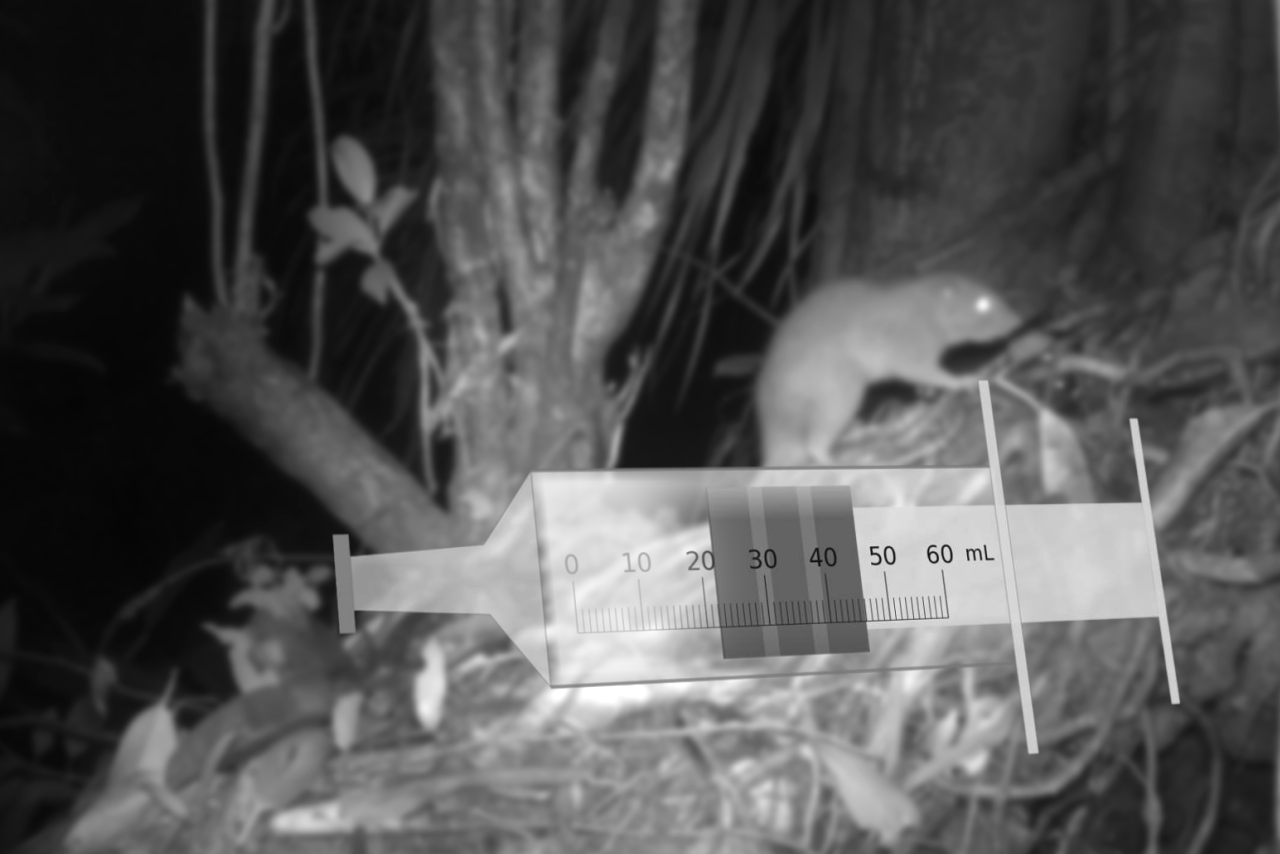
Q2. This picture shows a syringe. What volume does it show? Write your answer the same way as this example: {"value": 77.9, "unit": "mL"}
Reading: {"value": 22, "unit": "mL"}
